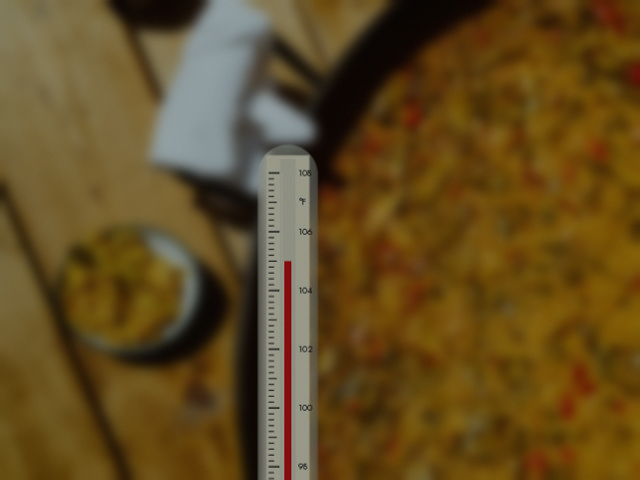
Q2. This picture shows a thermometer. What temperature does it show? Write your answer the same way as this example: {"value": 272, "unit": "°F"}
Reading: {"value": 105, "unit": "°F"}
